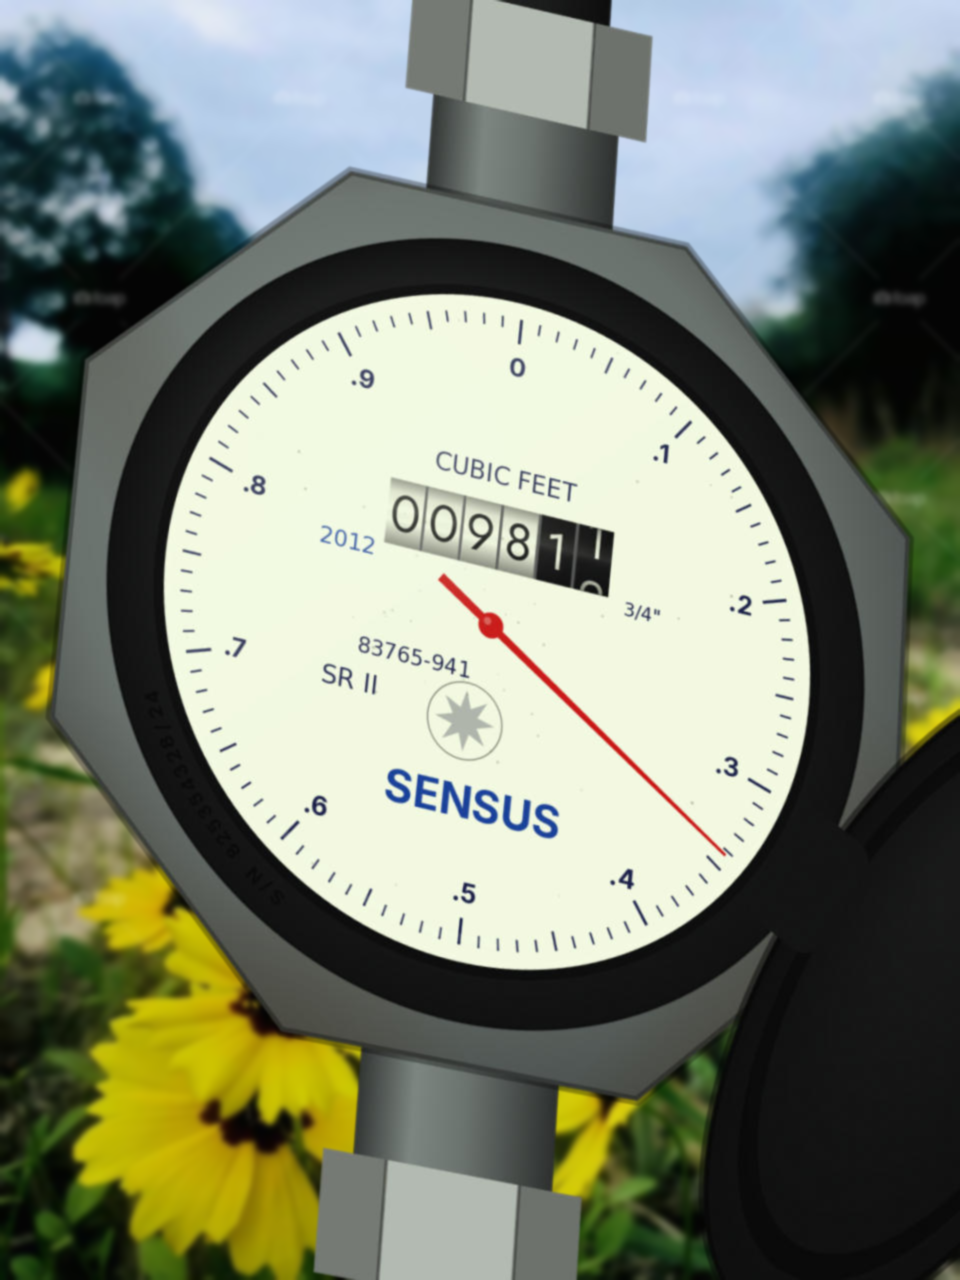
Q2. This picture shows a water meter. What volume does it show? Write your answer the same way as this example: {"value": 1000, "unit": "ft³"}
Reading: {"value": 9811.34, "unit": "ft³"}
